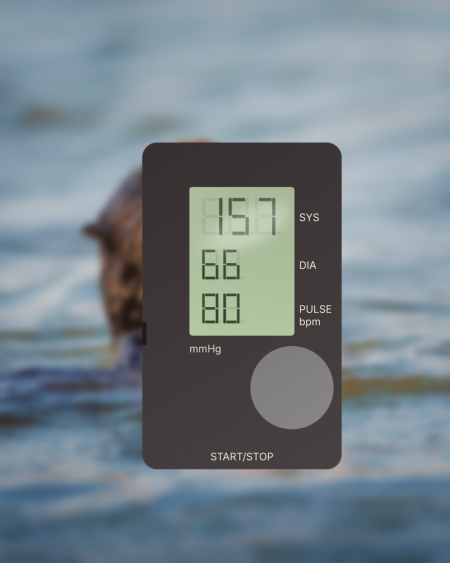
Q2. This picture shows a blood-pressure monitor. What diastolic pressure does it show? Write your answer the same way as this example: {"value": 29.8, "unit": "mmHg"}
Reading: {"value": 66, "unit": "mmHg"}
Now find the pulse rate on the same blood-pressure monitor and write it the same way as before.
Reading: {"value": 80, "unit": "bpm"}
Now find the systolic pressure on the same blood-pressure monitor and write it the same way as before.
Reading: {"value": 157, "unit": "mmHg"}
